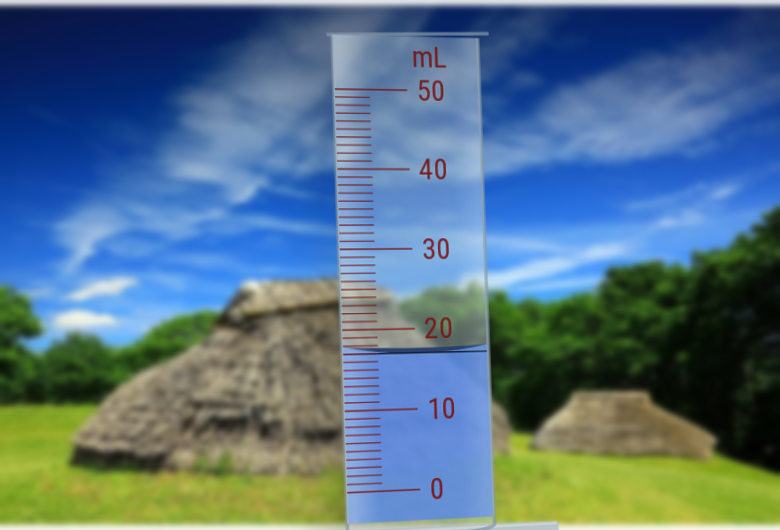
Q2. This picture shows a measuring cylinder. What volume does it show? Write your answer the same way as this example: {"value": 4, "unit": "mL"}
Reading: {"value": 17, "unit": "mL"}
